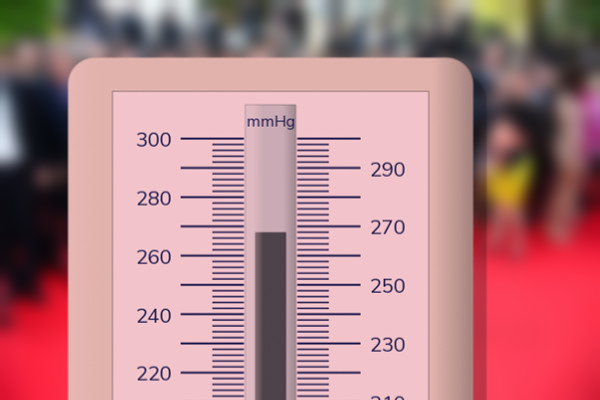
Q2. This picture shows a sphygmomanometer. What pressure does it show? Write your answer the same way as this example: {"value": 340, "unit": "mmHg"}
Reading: {"value": 268, "unit": "mmHg"}
